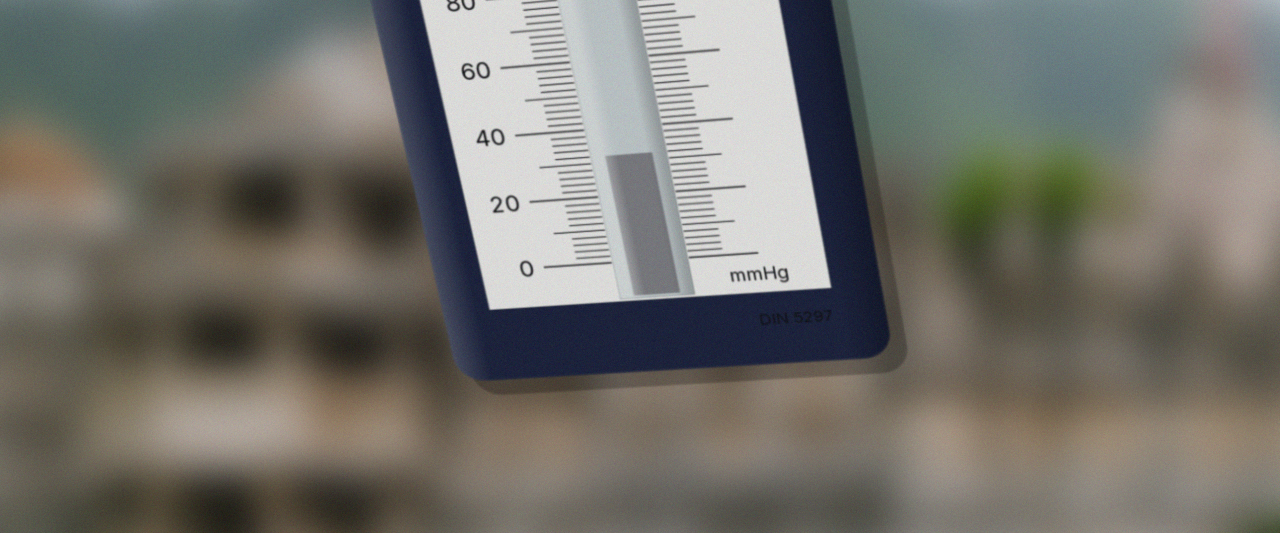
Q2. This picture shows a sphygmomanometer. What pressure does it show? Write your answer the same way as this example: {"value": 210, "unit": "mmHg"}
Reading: {"value": 32, "unit": "mmHg"}
